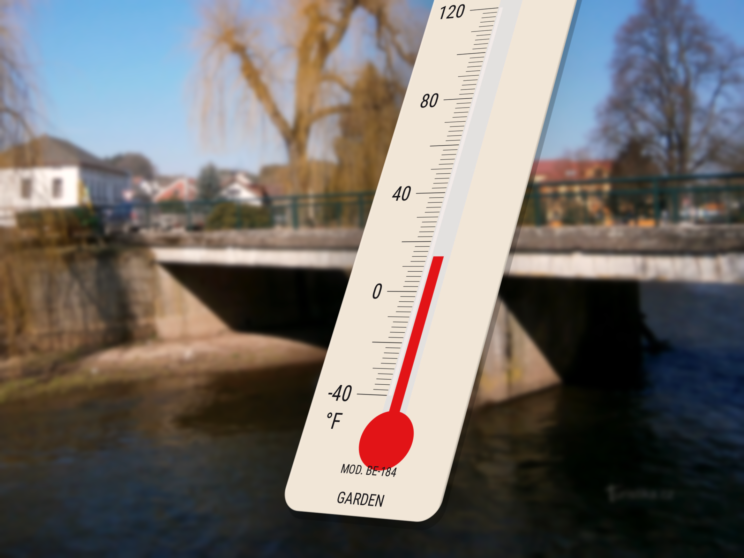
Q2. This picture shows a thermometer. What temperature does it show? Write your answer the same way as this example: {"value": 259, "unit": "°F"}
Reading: {"value": 14, "unit": "°F"}
